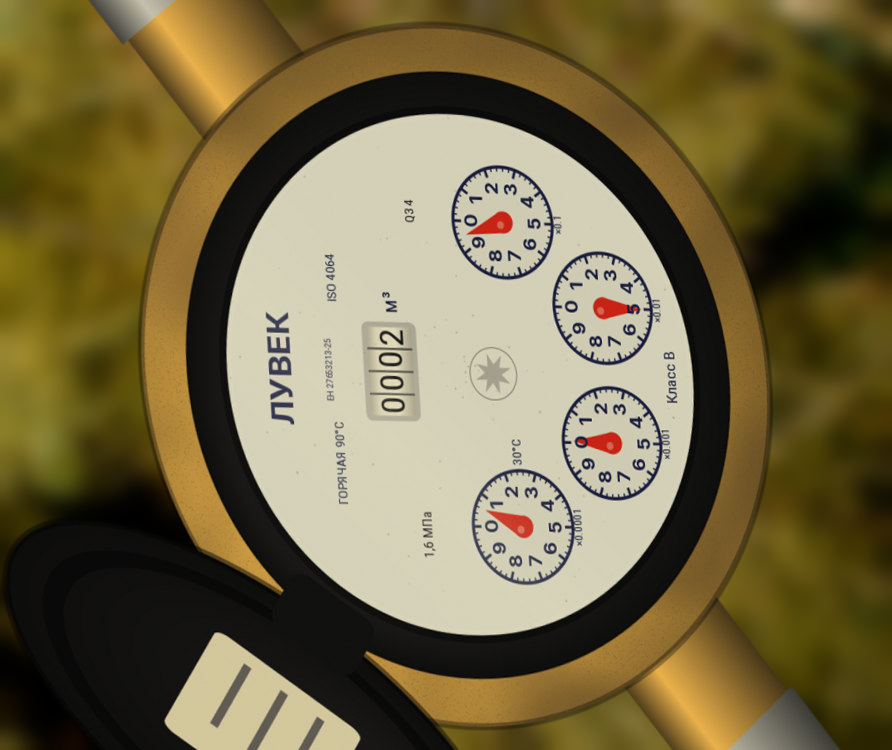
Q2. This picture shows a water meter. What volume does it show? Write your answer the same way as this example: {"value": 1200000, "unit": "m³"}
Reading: {"value": 1.9500, "unit": "m³"}
